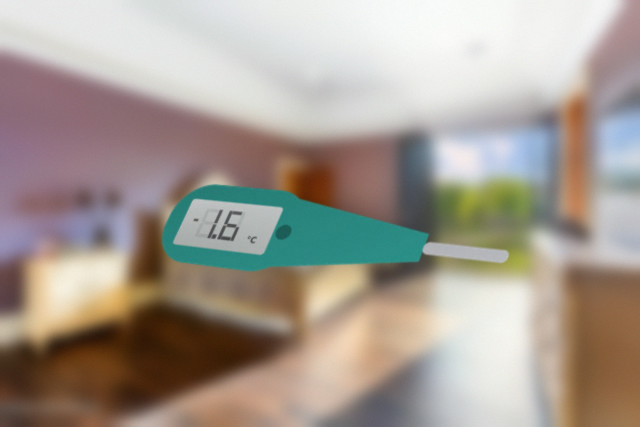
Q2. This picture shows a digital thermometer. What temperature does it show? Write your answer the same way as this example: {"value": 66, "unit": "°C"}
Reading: {"value": -1.6, "unit": "°C"}
